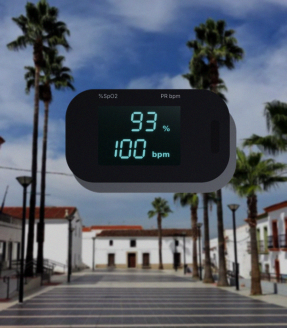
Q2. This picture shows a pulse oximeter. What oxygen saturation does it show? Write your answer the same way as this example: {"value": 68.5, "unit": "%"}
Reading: {"value": 93, "unit": "%"}
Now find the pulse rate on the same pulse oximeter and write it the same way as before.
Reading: {"value": 100, "unit": "bpm"}
